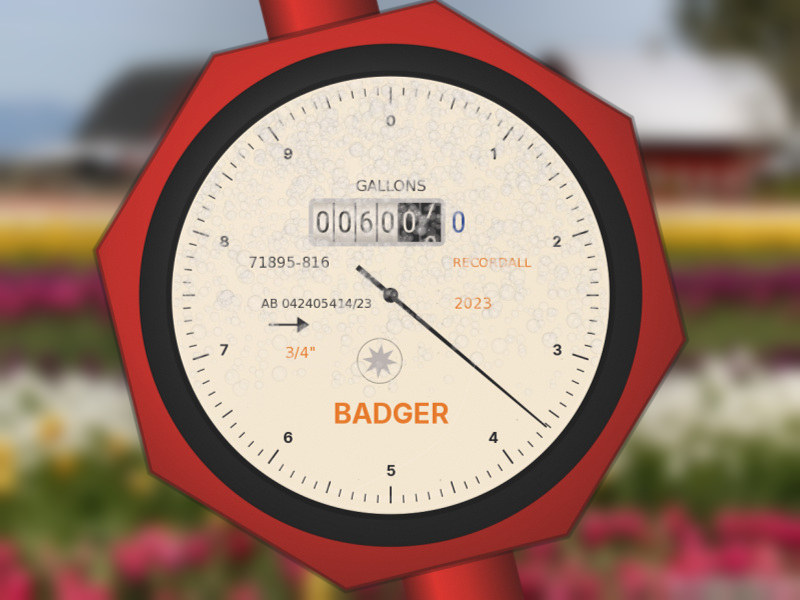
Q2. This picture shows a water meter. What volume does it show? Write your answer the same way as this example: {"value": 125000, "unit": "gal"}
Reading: {"value": 60073.6, "unit": "gal"}
